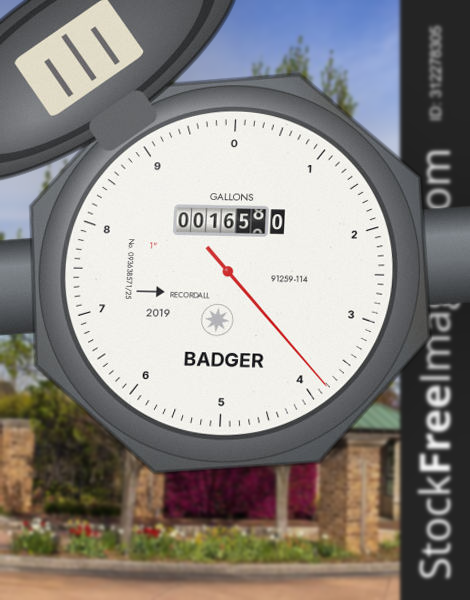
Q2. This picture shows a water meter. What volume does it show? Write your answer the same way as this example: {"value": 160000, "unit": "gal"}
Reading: {"value": 16583.8, "unit": "gal"}
